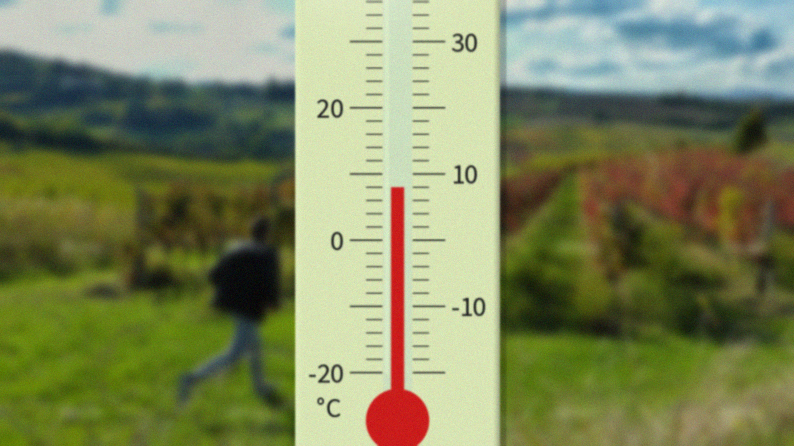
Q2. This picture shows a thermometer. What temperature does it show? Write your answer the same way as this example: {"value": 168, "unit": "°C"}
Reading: {"value": 8, "unit": "°C"}
